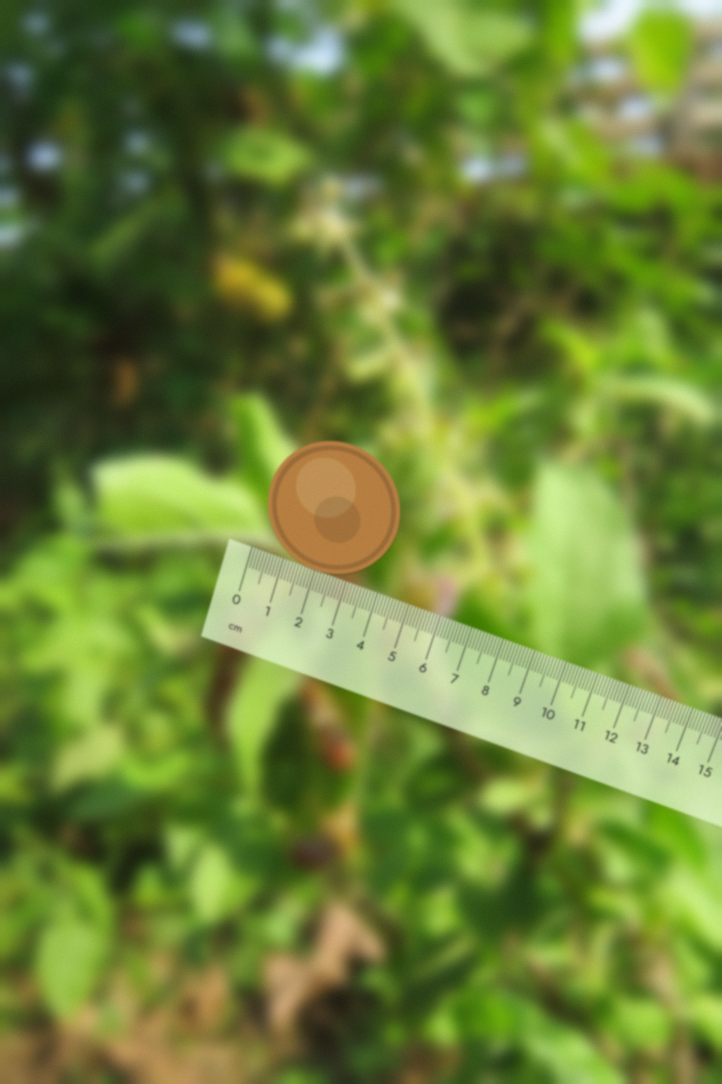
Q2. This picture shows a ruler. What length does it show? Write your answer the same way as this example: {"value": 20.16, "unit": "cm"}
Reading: {"value": 4, "unit": "cm"}
